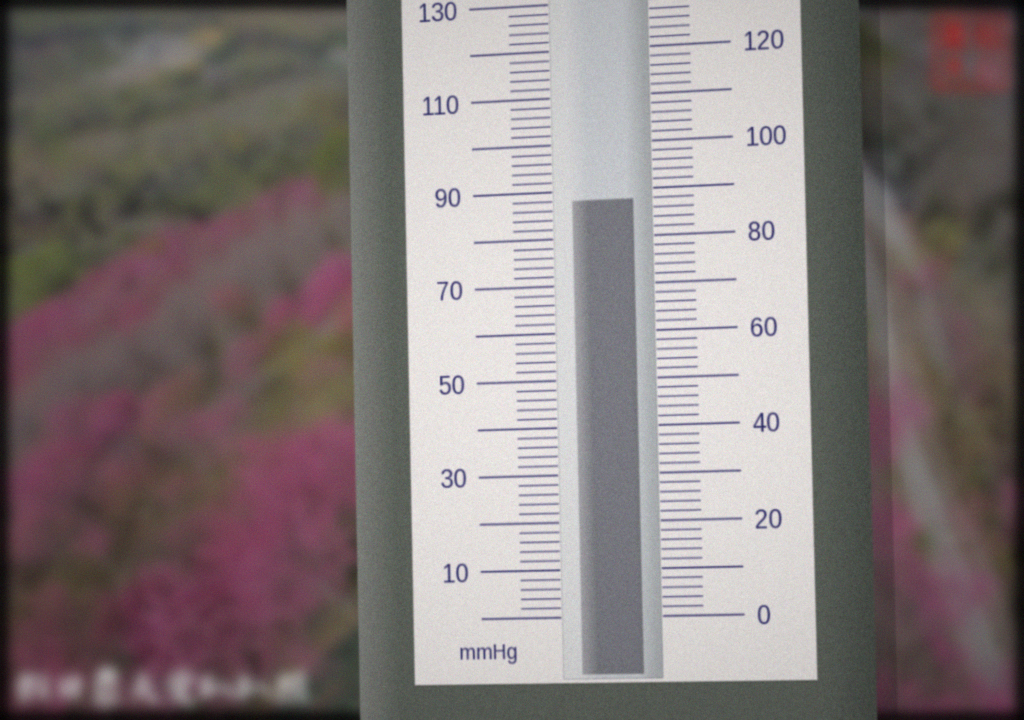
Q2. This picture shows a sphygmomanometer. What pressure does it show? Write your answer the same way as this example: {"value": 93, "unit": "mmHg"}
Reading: {"value": 88, "unit": "mmHg"}
